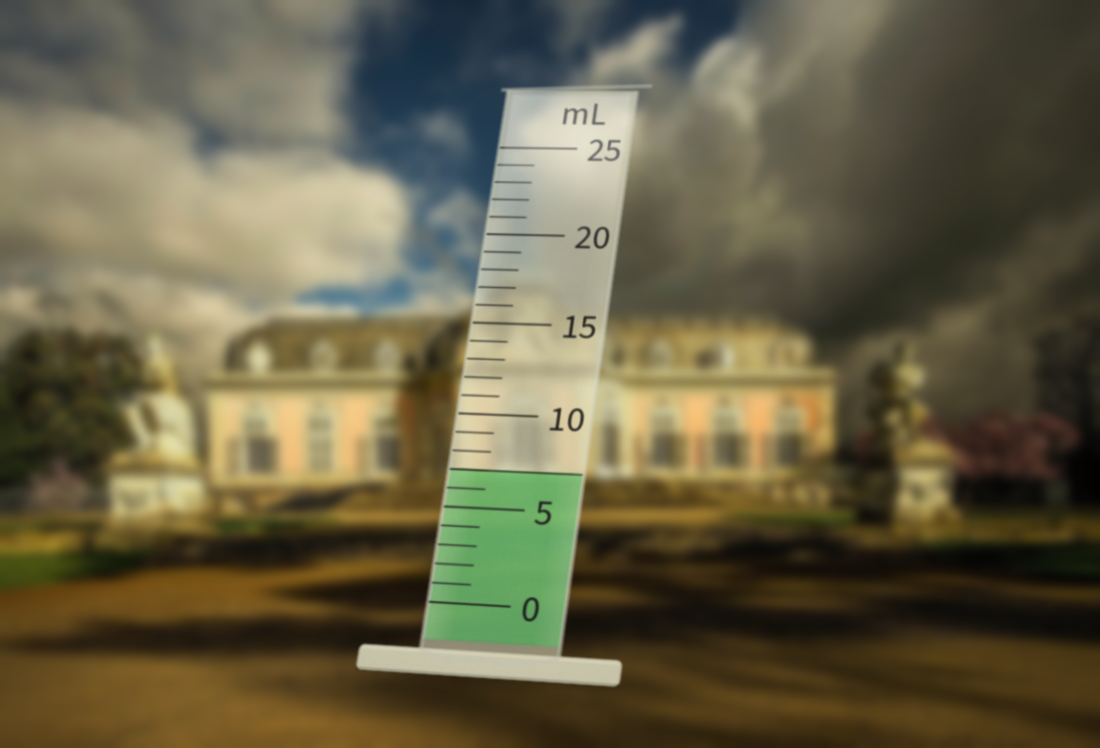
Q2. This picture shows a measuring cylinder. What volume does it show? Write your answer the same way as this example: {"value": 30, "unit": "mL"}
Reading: {"value": 7, "unit": "mL"}
